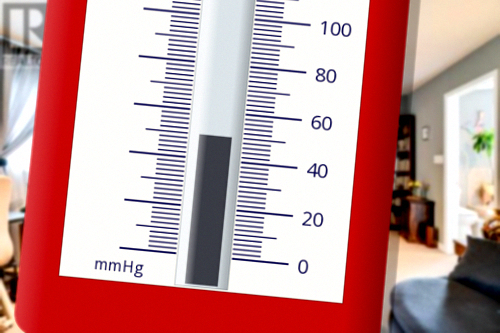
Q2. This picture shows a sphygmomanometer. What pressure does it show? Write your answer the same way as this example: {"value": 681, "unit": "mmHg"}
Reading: {"value": 50, "unit": "mmHg"}
